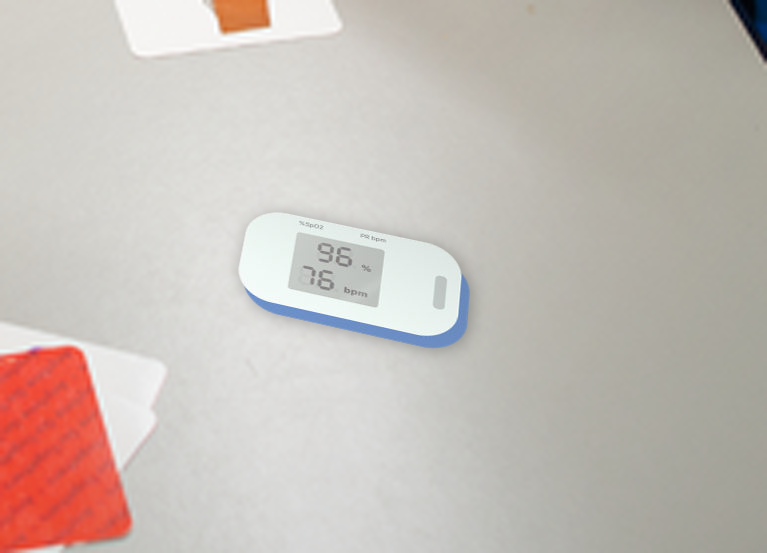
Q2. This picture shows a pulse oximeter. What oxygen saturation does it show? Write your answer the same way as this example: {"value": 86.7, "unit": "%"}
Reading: {"value": 96, "unit": "%"}
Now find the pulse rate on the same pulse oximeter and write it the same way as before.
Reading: {"value": 76, "unit": "bpm"}
